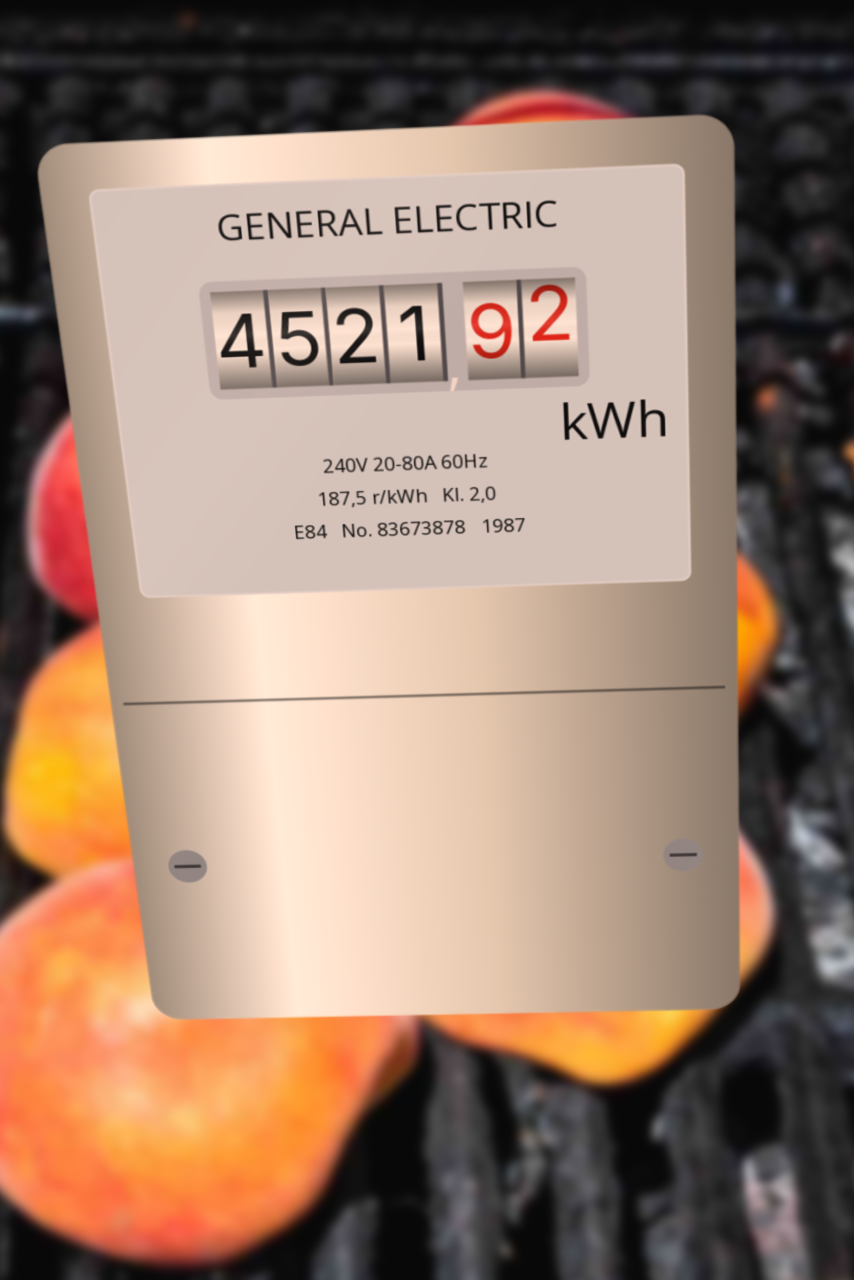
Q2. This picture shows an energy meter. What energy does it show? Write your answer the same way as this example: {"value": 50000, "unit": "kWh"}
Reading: {"value": 4521.92, "unit": "kWh"}
